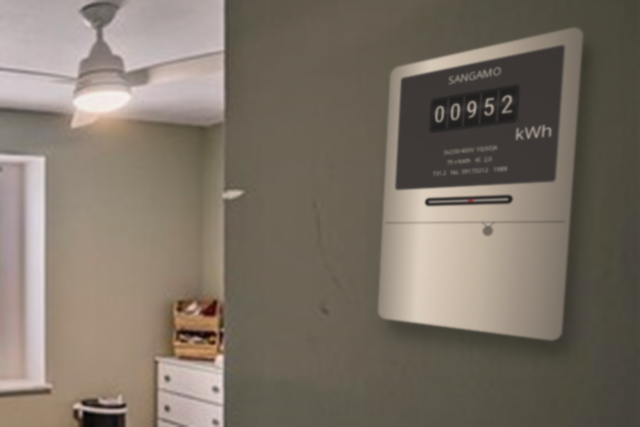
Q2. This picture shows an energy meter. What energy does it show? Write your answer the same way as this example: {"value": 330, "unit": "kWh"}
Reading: {"value": 952, "unit": "kWh"}
